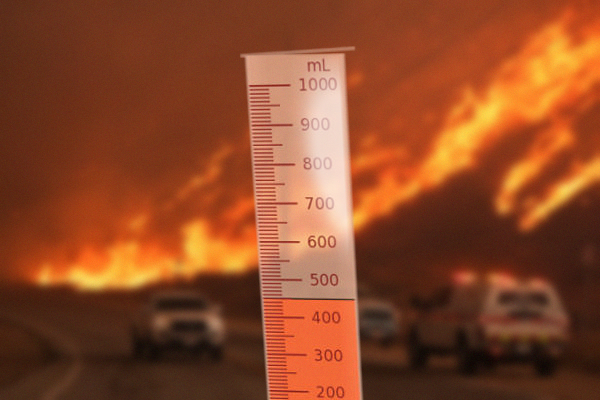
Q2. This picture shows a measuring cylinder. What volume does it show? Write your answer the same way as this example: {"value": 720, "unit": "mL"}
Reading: {"value": 450, "unit": "mL"}
